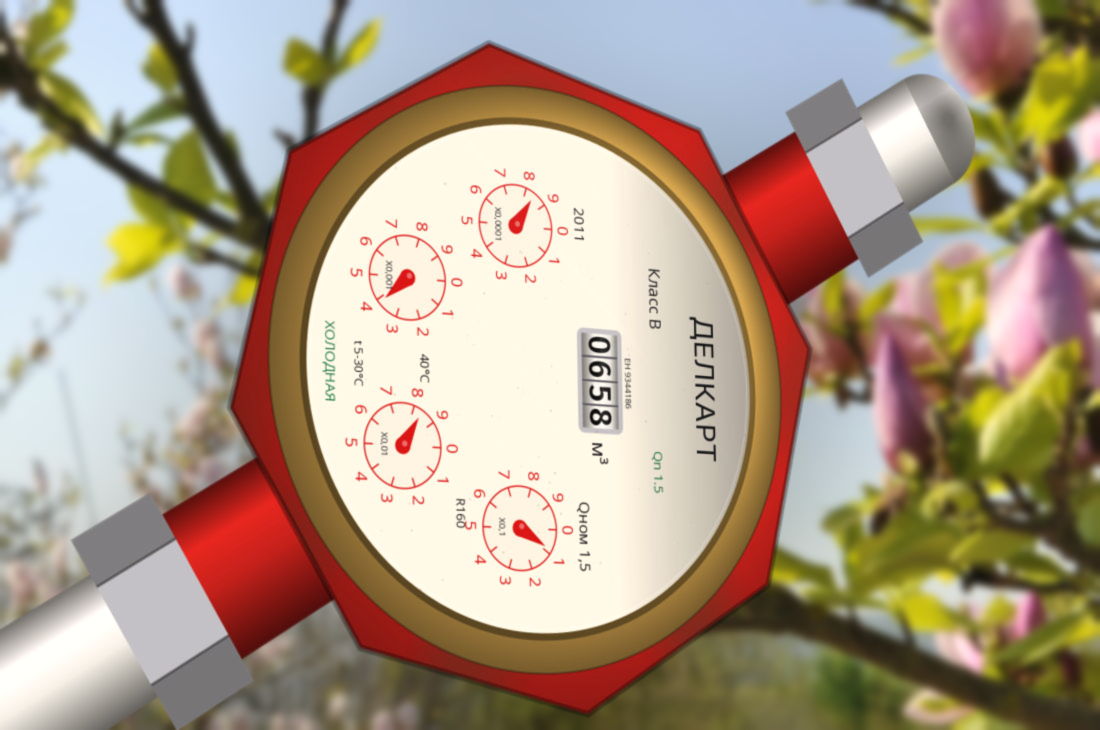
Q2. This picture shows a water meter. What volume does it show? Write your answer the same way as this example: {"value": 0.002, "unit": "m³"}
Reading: {"value": 658.0838, "unit": "m³"}
